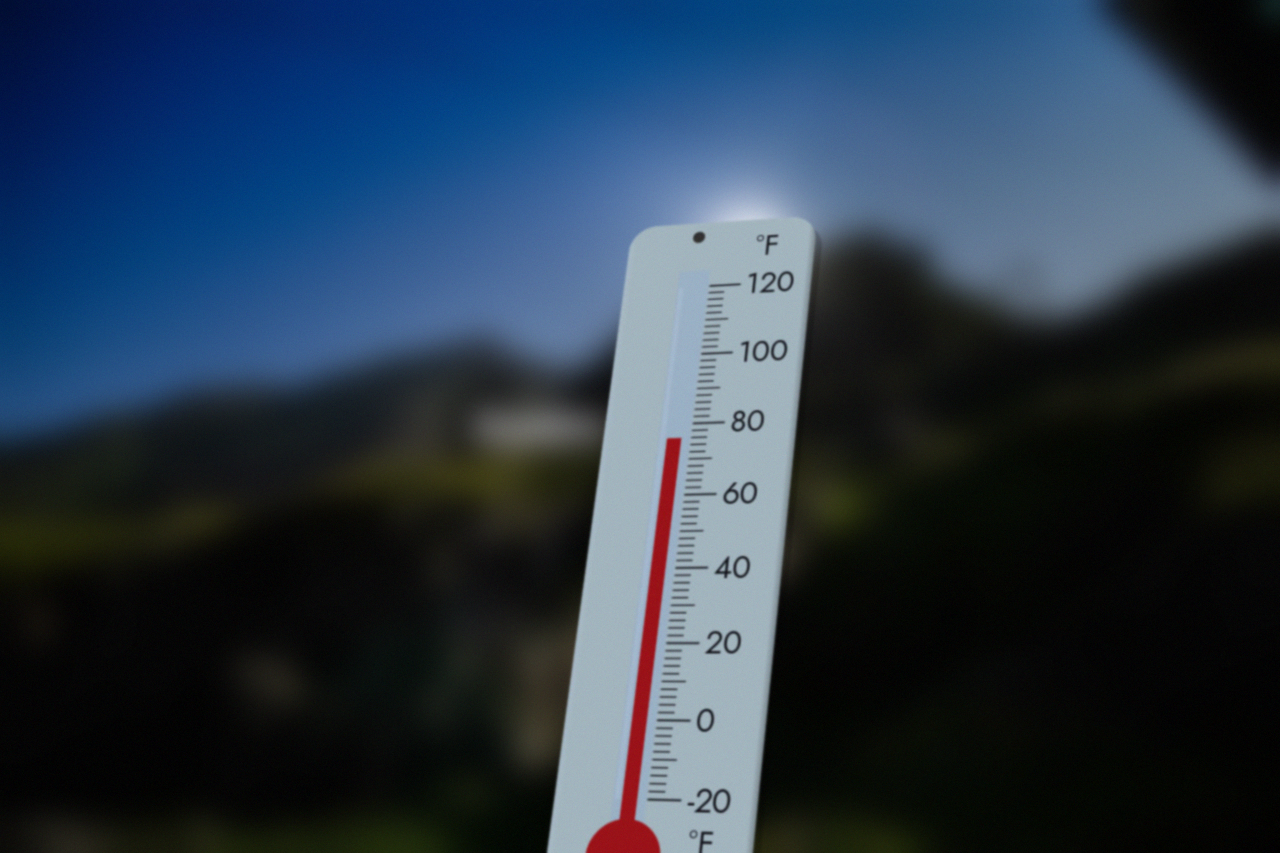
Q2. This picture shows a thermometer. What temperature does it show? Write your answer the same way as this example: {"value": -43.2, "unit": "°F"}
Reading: {"value": 76, "unit": "°F"}
